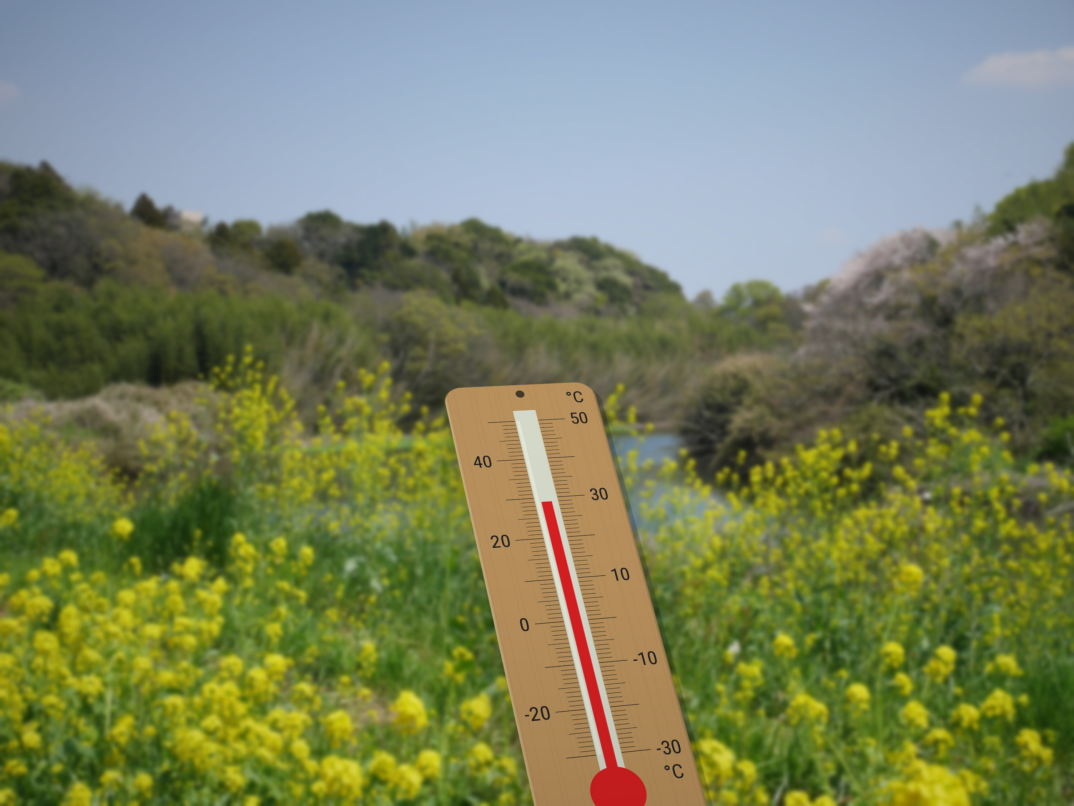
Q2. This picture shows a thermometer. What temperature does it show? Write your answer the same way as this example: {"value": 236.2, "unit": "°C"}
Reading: {"value": 29, "unit": "°C"}
